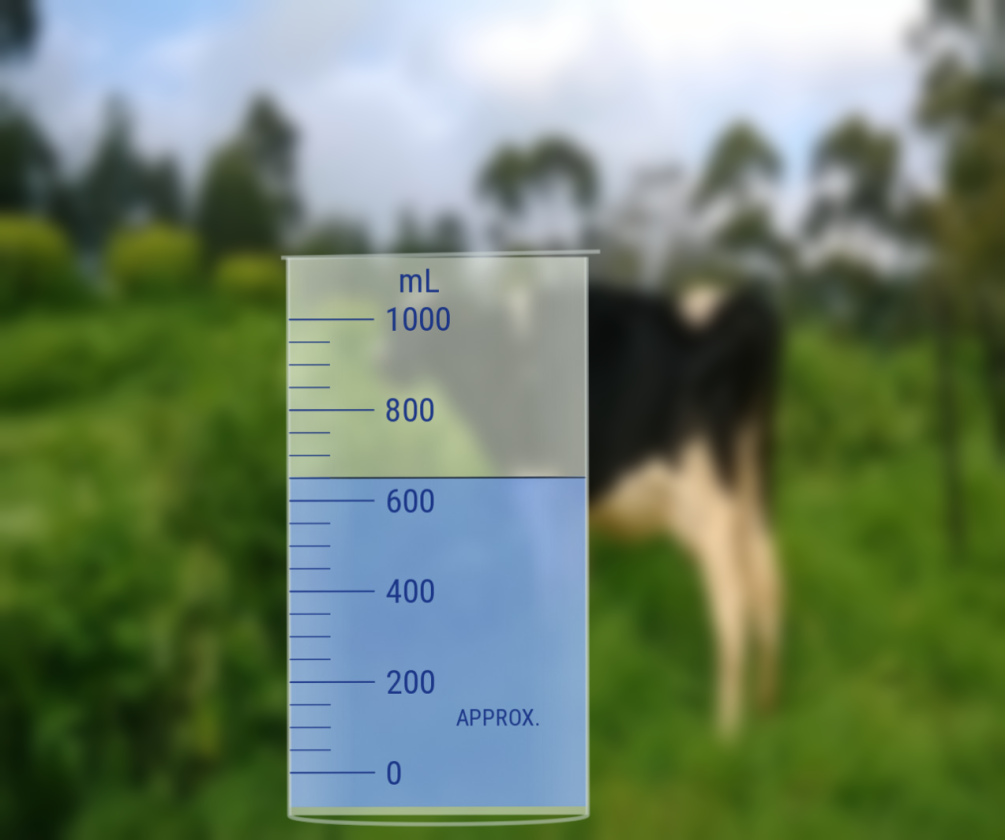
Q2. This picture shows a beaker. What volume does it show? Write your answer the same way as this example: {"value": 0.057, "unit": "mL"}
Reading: {"value": 650, "unit": "mL"}
